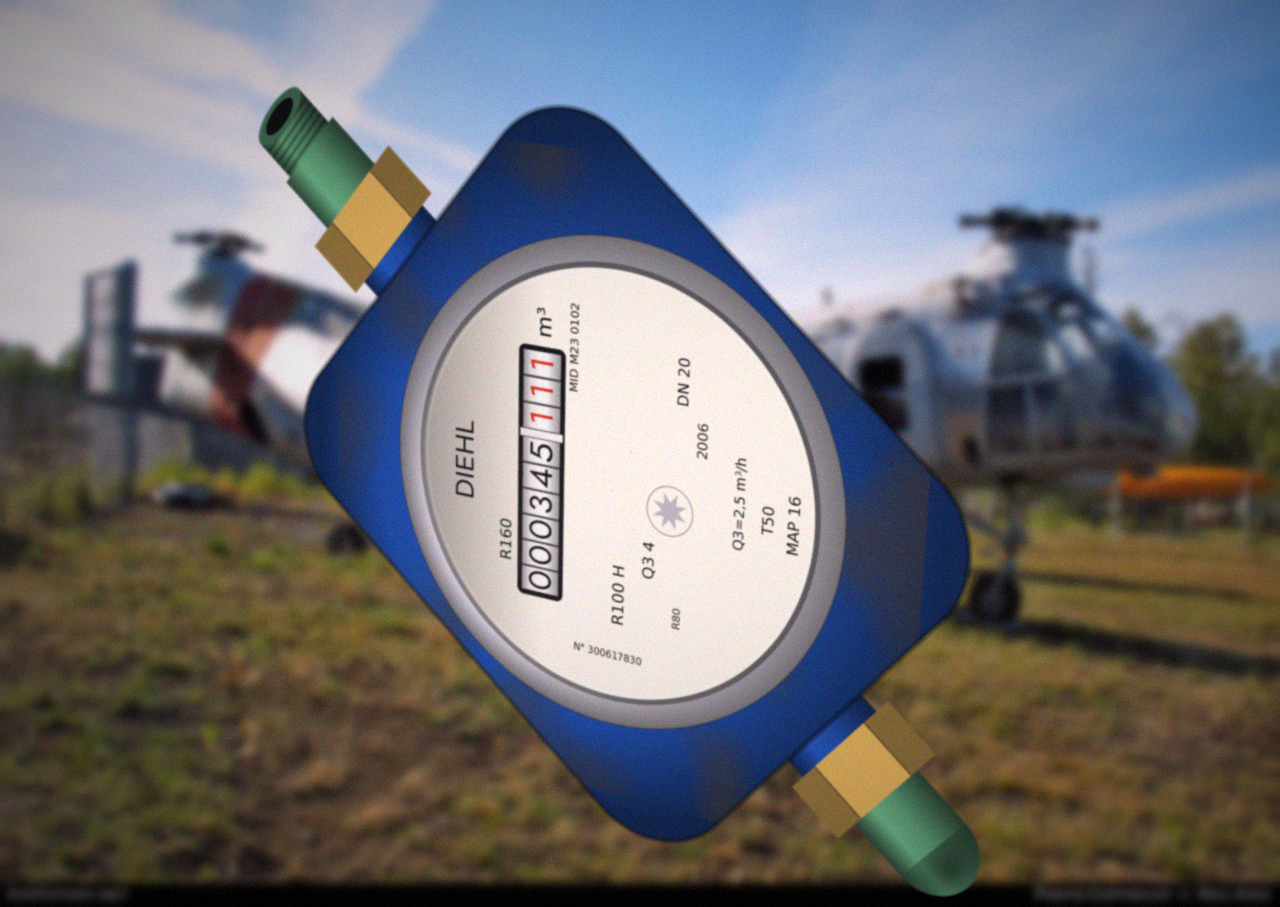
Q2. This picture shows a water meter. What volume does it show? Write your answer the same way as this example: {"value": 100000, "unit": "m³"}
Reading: {"value": 345.111, "unit": "m³"}
